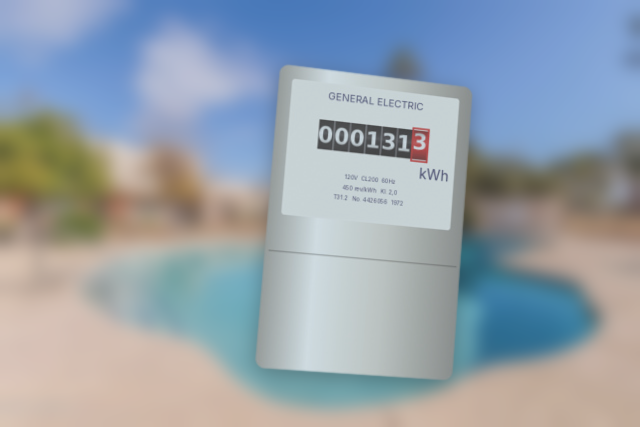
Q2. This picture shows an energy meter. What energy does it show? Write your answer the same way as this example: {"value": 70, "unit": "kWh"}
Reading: {"value": 131.3, "unit": "kWh"}
